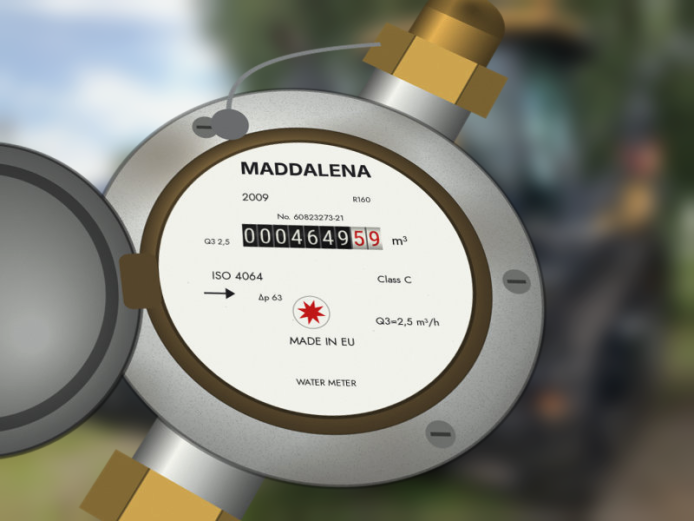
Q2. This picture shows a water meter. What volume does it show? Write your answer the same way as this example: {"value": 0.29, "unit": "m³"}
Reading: {"value": 4649.59, "unit": "m³"}
